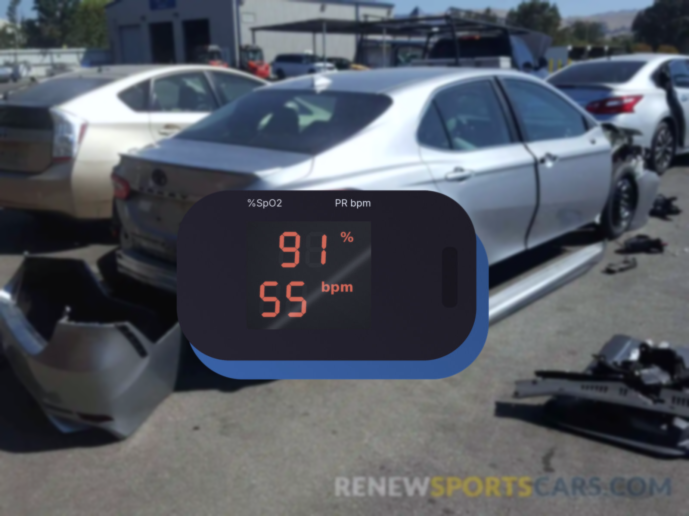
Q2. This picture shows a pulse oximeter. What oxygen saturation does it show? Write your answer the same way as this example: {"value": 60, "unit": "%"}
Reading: {"value": 91, "unit": "%"}
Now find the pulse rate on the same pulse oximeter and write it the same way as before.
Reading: {"value": 55, "unit": "bpm"}
